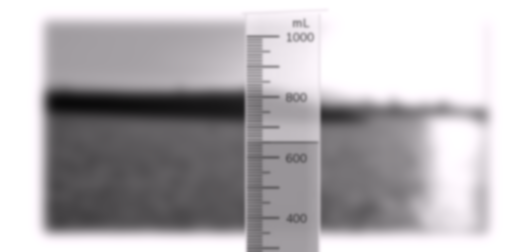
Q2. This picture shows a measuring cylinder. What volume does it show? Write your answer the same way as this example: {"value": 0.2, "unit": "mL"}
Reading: {"value": 650, "unit": "mL"}
